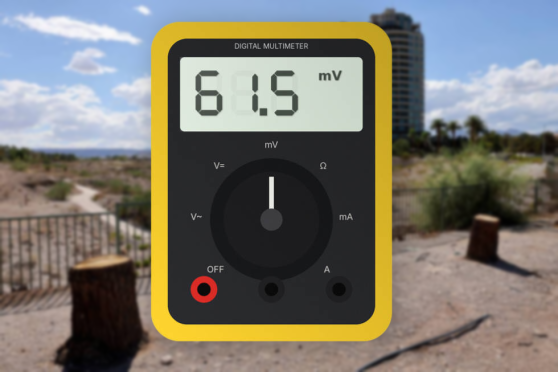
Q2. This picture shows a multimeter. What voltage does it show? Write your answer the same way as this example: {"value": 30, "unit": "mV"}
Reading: {"value": 61.5, "unit": "mV"}
